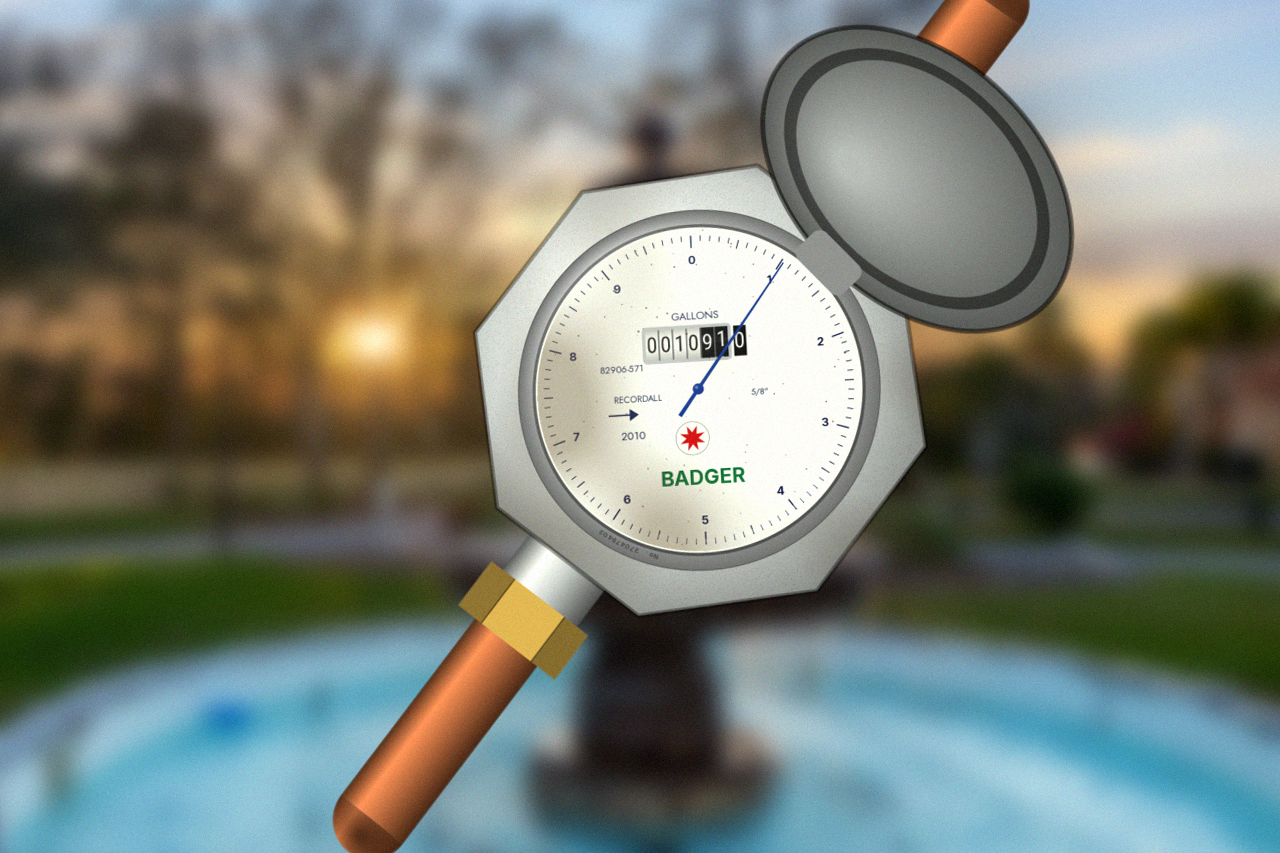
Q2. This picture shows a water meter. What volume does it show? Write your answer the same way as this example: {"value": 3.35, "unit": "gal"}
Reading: {"value": 10911.0, "unit": "gal"}
